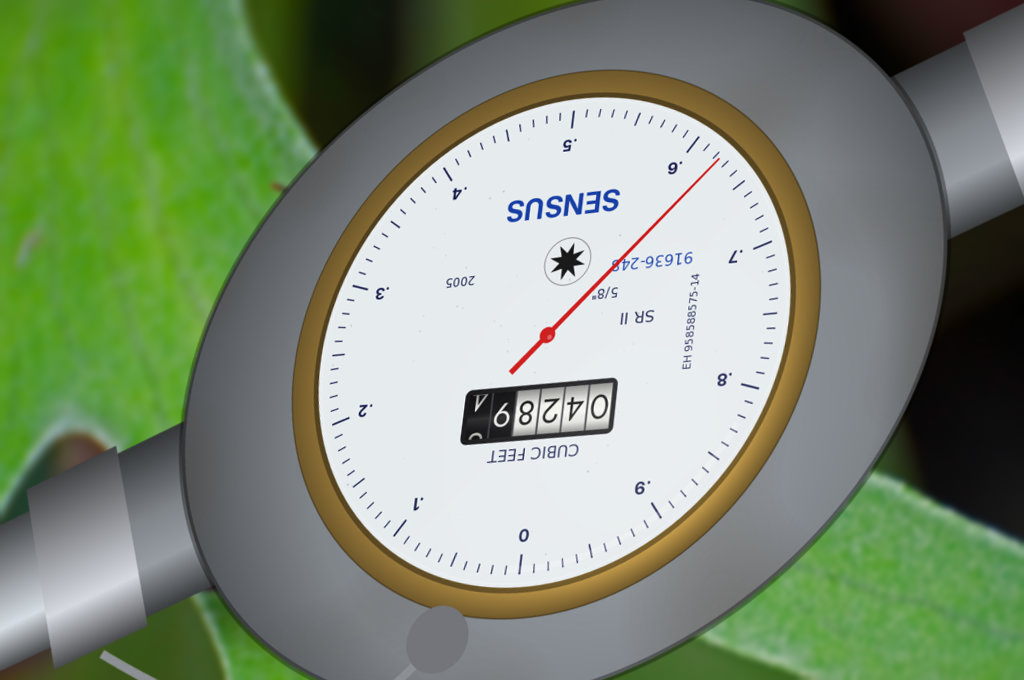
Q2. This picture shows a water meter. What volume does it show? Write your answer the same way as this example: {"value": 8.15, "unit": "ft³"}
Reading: {"value": 42893.62, "unit": "ft³"}
